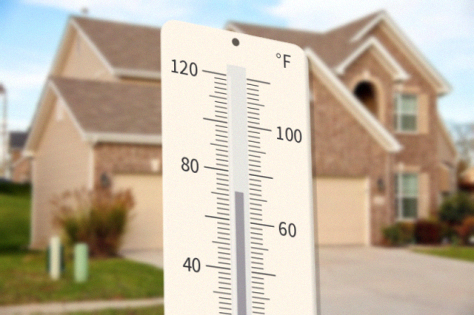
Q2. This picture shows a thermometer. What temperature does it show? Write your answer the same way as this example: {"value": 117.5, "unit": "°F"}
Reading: {"value": 72, "unit": "°F"}
